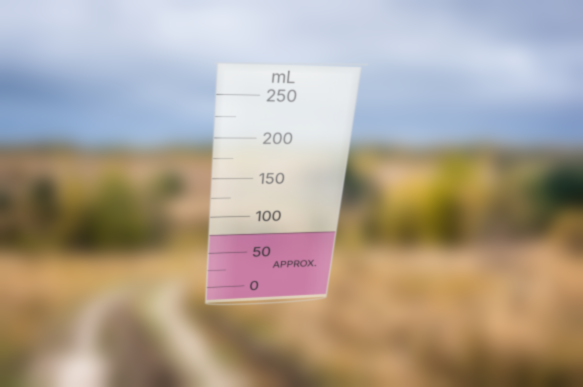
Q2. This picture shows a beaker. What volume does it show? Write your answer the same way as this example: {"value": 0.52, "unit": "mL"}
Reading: {"value": 75, "unit": "mL"}
